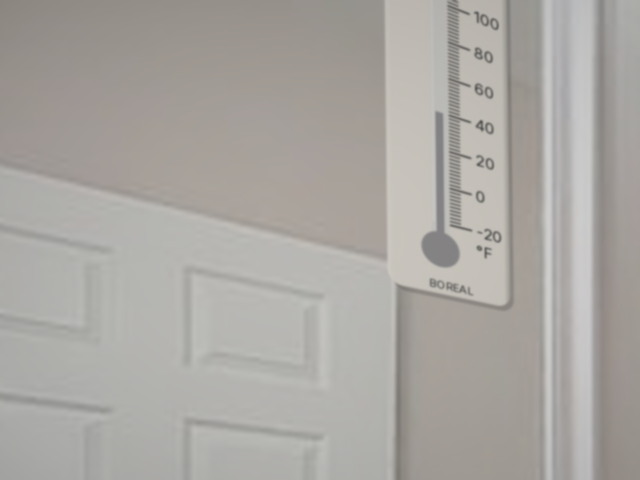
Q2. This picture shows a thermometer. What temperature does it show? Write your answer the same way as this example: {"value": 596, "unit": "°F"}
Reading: {"value": 40, "unit": "°F"}
